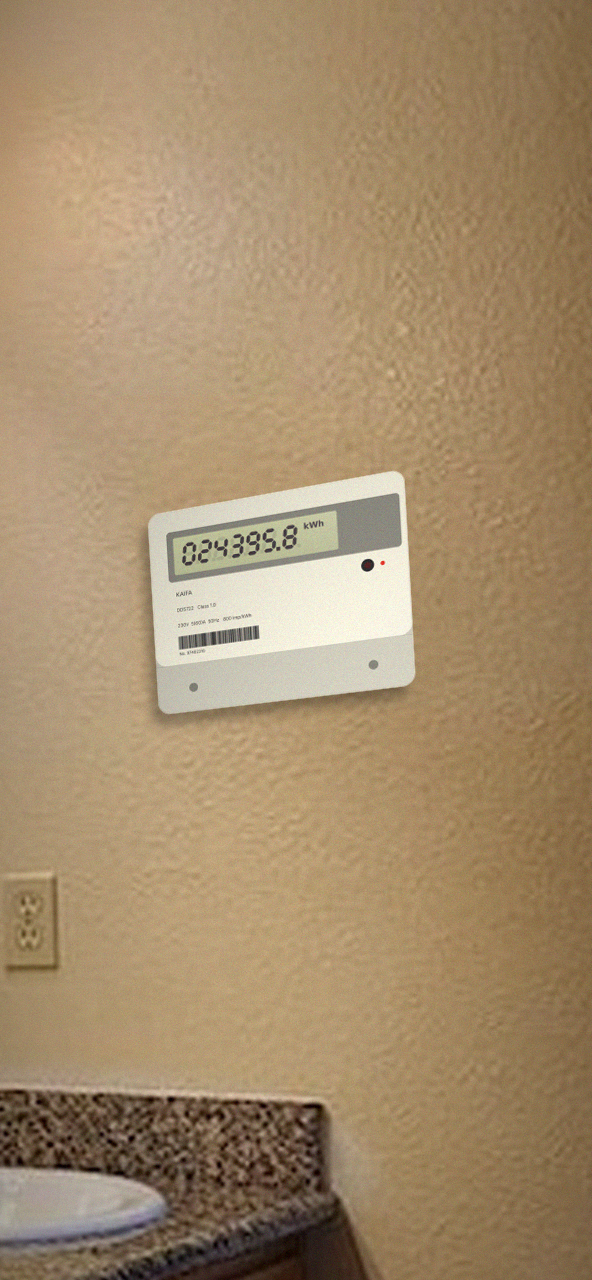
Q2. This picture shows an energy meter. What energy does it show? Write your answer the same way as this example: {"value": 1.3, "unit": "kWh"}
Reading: {"value": 24395.8, "unit": "kWh"}
